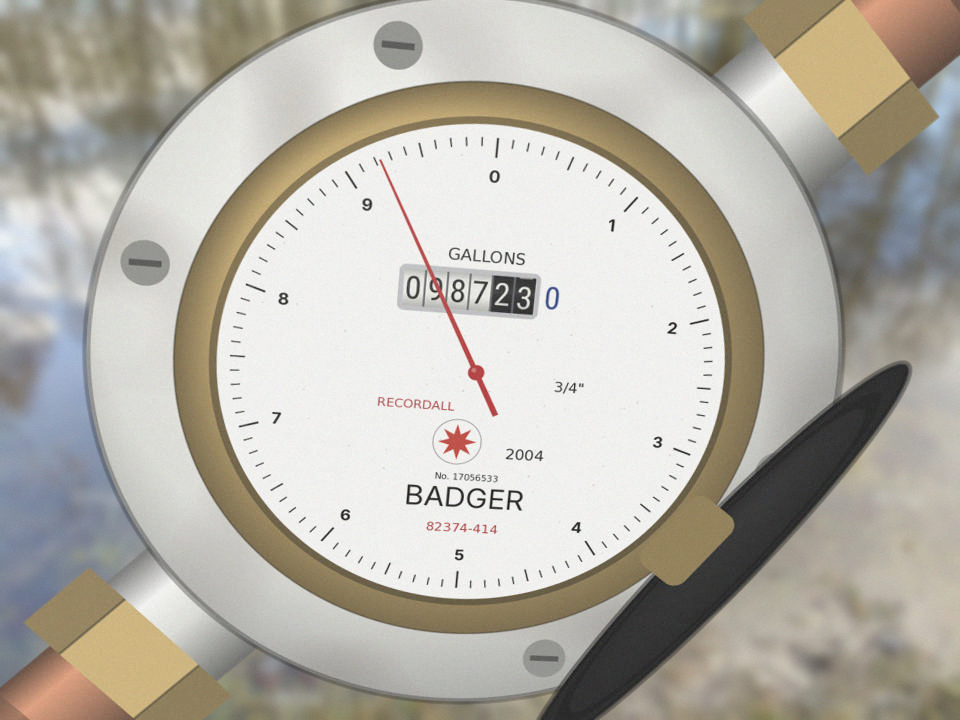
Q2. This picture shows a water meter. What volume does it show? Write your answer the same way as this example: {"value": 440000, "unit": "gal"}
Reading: {"value": 987229.2, "unit": "gal"}
